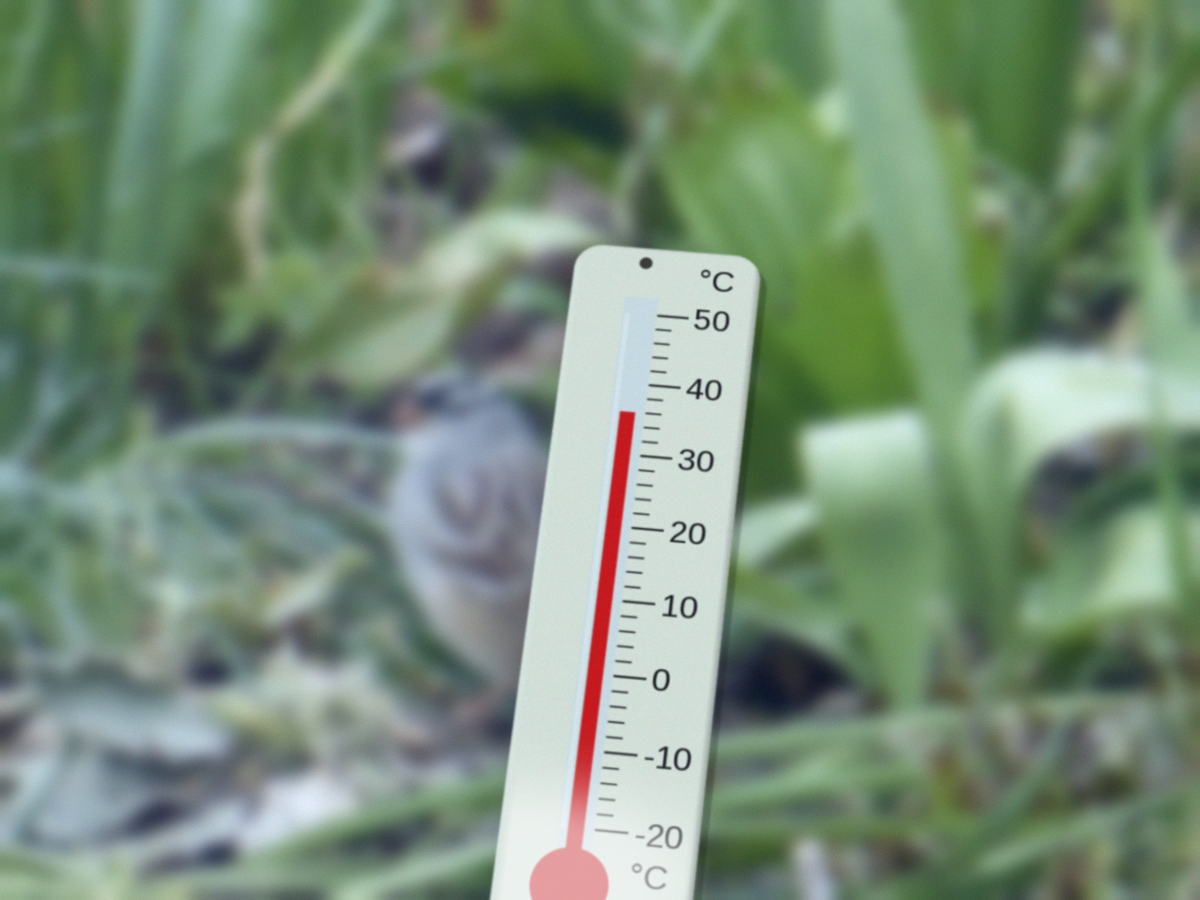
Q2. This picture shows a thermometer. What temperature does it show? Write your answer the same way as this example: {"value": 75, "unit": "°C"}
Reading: {"value": 36, "unit": "°C"}
